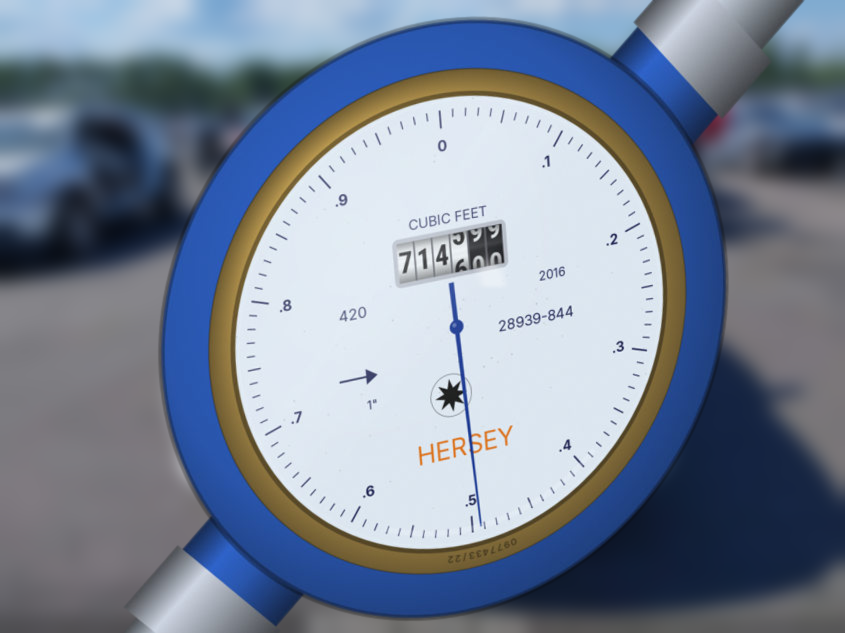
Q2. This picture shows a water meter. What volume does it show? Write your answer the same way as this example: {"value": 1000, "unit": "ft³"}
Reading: {"value": 714599.49, "unit": "ft³"}
